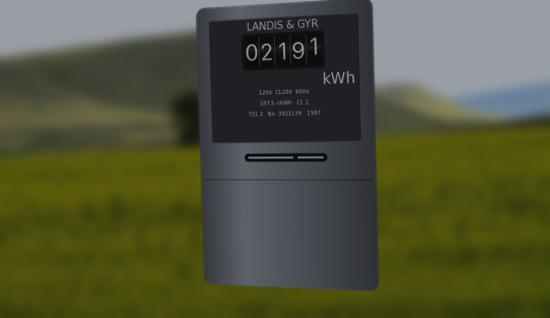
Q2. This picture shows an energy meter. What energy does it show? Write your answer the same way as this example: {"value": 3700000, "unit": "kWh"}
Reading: {"value": 2191, "unit": "kWh"}
